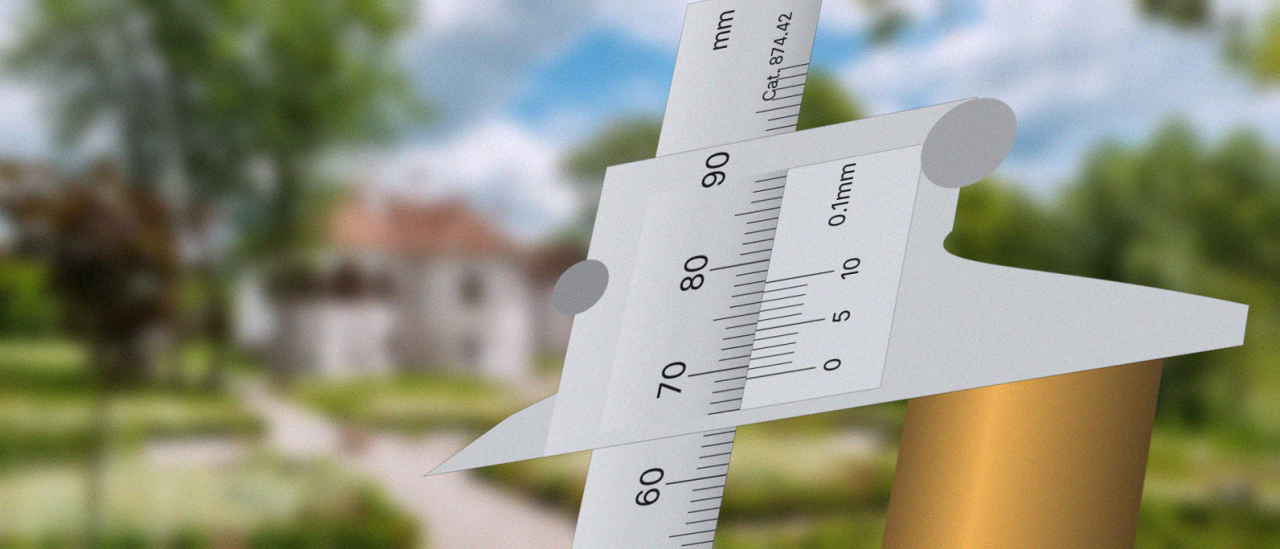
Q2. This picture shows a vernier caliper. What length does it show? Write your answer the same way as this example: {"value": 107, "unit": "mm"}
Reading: {"value": 68.8, "unit": "mm"}
